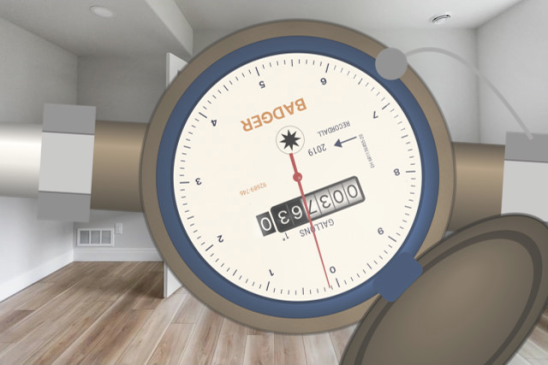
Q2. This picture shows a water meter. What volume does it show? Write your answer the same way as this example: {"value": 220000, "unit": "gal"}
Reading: {"value": 37630.1, "unit": "gal"}
